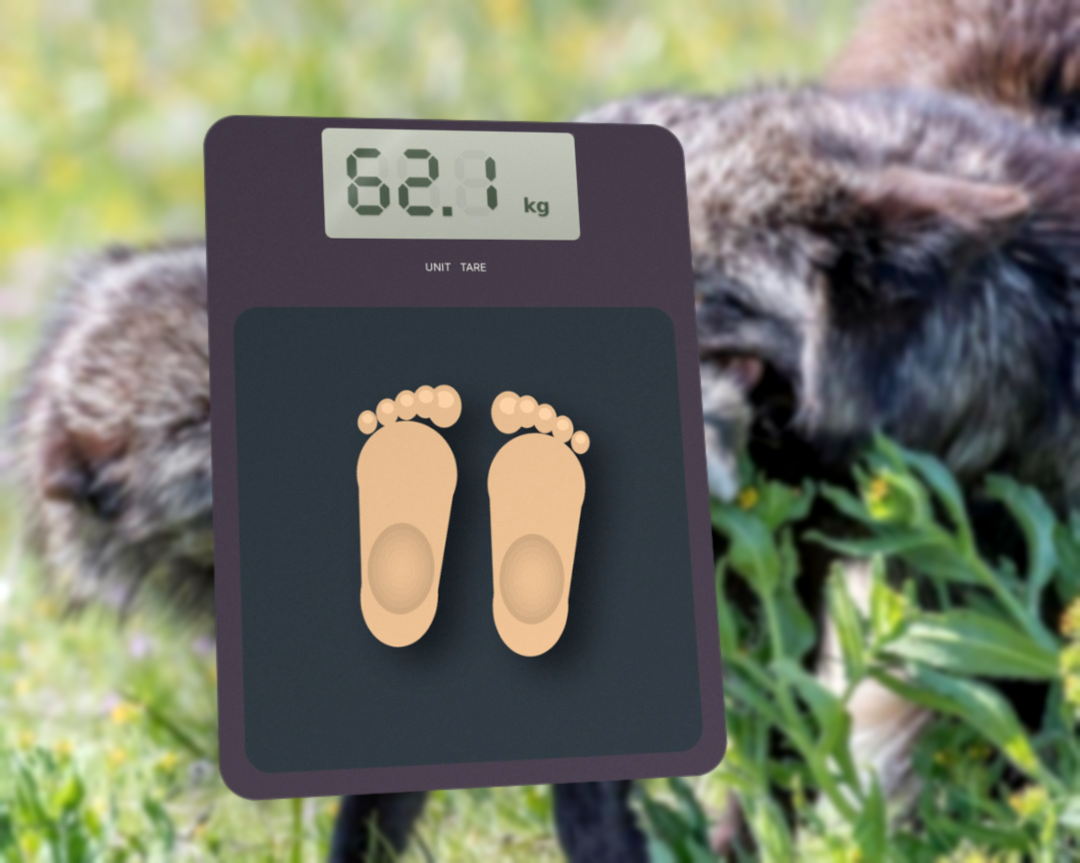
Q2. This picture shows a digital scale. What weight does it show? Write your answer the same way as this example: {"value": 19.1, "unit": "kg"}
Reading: {"value": 62.1, "unit": "kg"}
